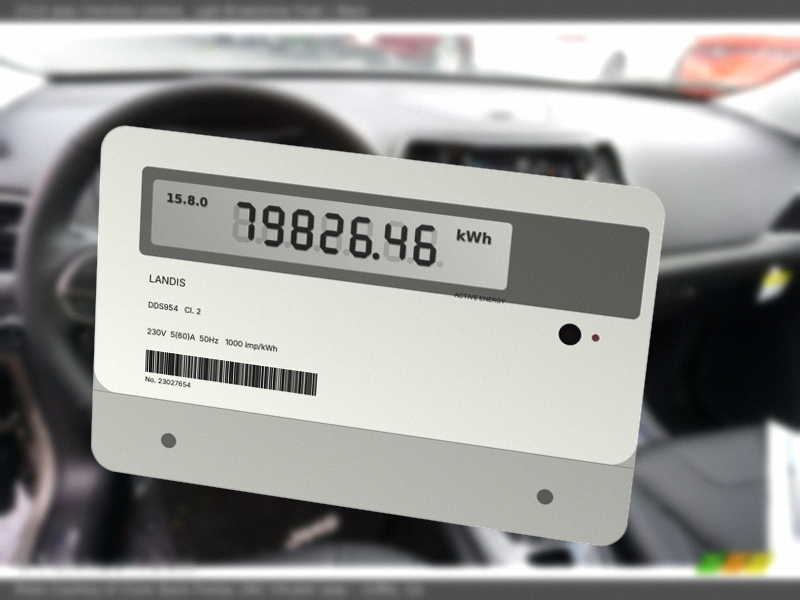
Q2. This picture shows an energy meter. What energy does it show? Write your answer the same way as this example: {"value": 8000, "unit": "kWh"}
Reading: {"value": 79826.46, "unit": "kWh"}
